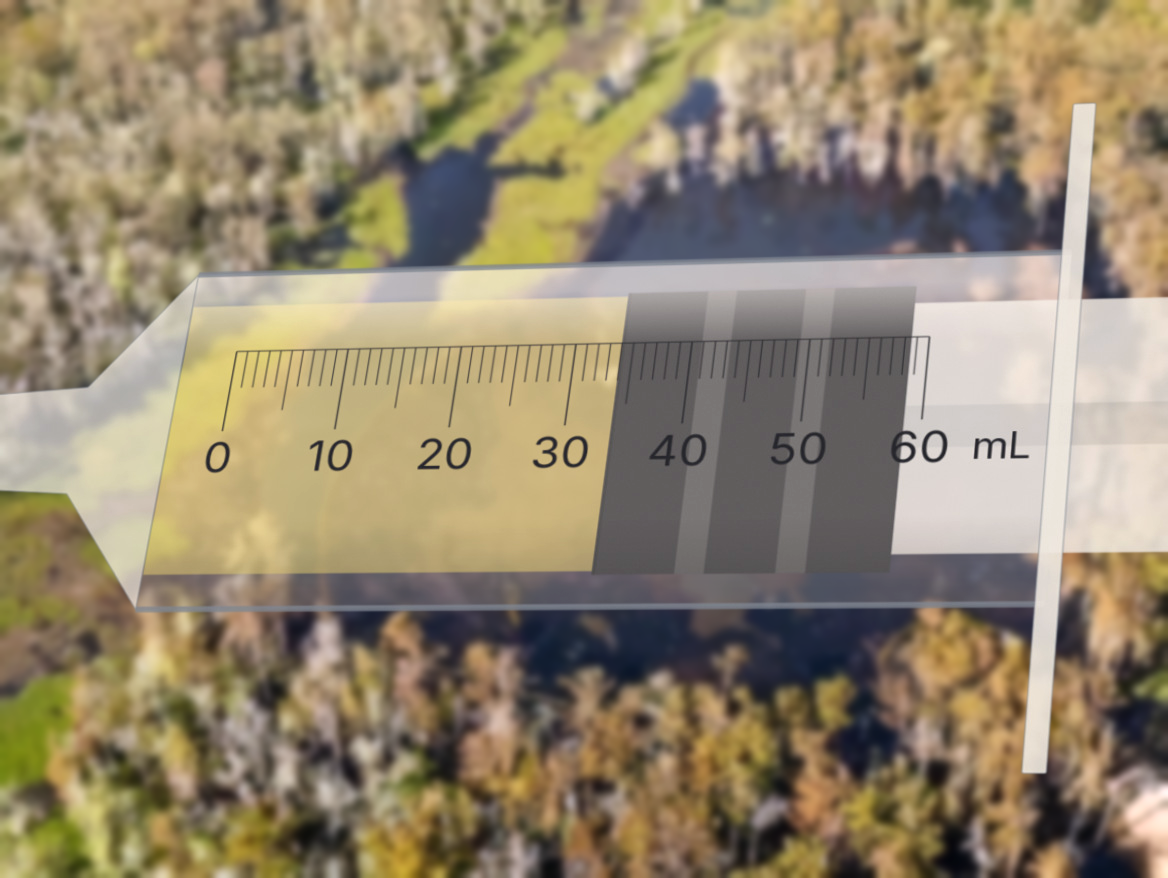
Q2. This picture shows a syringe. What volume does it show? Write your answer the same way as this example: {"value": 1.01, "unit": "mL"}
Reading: {"value": 34, "unit": "mL"}
